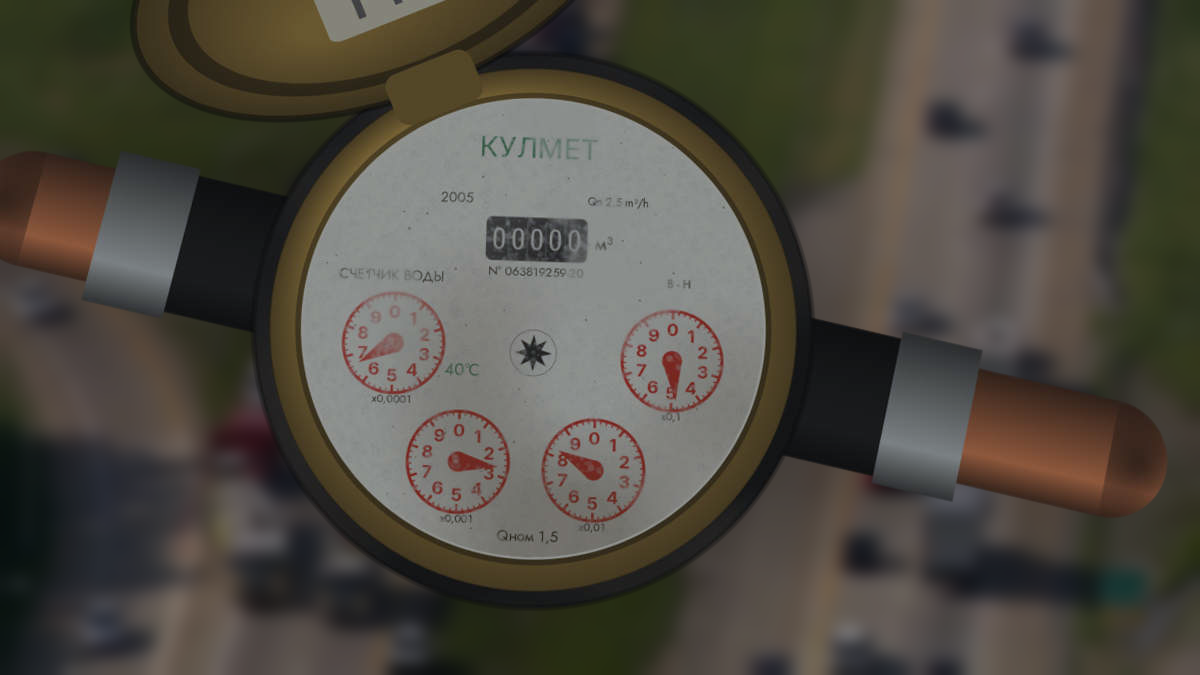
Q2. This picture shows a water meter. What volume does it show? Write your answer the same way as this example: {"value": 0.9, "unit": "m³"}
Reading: {"value": 0.4826, "unit": "m³"}
